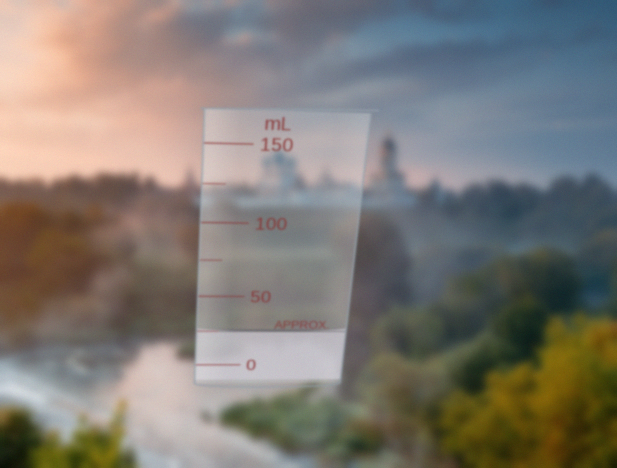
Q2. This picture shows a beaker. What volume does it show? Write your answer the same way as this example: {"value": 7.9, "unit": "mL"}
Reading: {"value": 25, "unit": "mL"}
